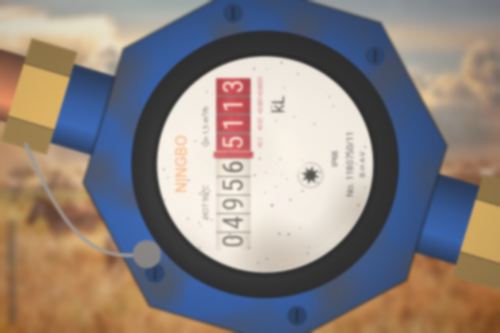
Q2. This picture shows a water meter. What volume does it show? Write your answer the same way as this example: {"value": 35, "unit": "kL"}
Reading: {"value": 4956.5113, "unit": "kL"}
